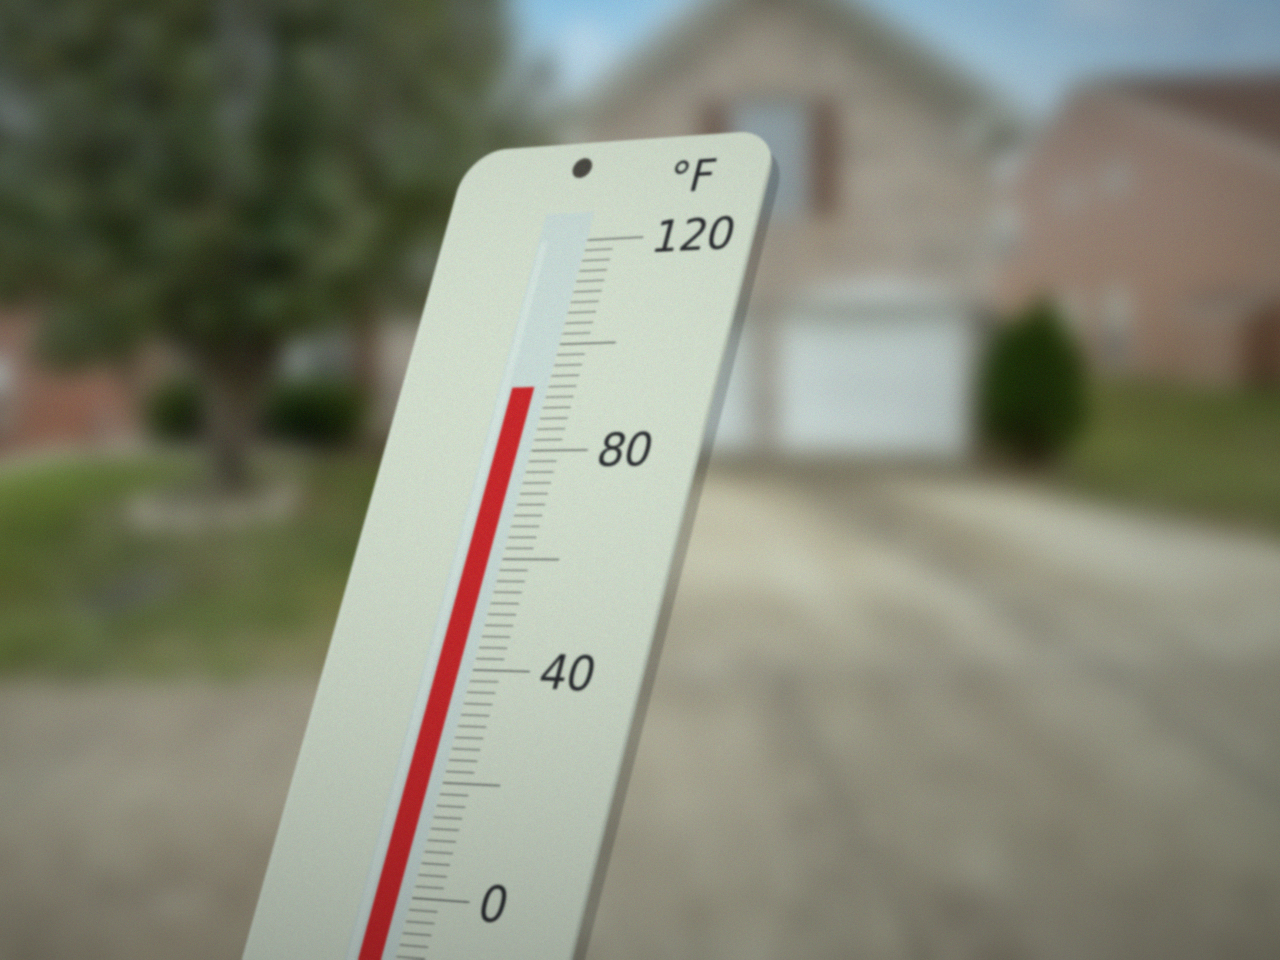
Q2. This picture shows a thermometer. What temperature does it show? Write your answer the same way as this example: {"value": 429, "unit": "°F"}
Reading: {"value": 92, "unit": "°F"}
